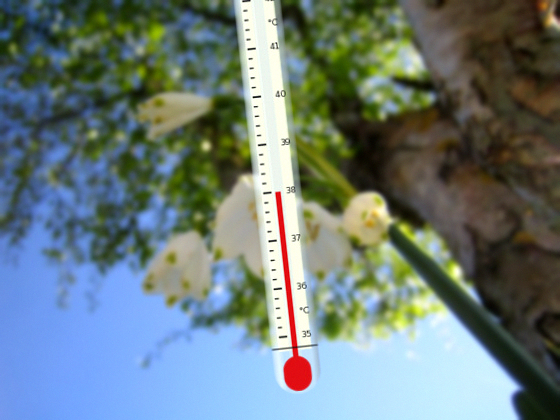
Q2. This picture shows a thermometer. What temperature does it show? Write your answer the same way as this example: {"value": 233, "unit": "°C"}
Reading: {"value": 38, "unit": "°C"}
